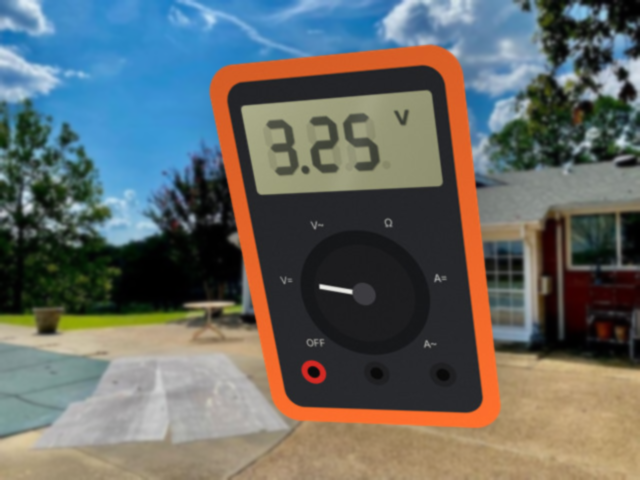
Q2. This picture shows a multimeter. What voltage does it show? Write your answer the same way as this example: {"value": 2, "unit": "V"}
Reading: {"value": 3.25, "unit": "V"}
